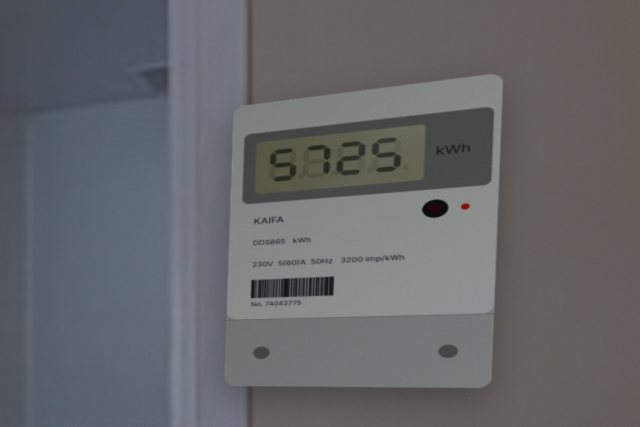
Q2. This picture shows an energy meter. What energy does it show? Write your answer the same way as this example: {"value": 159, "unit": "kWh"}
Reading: {"value": 5725, "unit": "kWh"}
